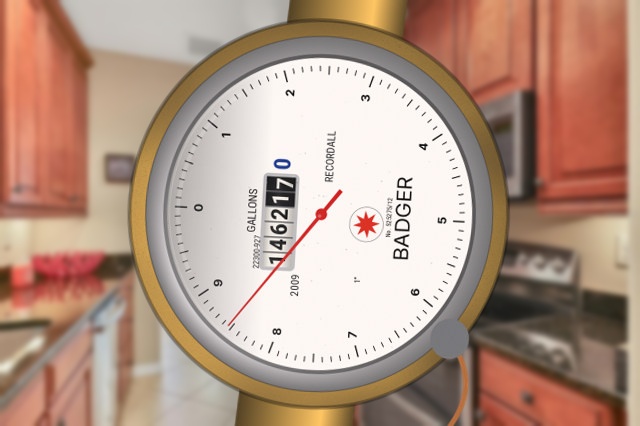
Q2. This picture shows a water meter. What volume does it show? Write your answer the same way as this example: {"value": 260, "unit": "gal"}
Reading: {"value": 1462168.5, "unit": "gal"}
